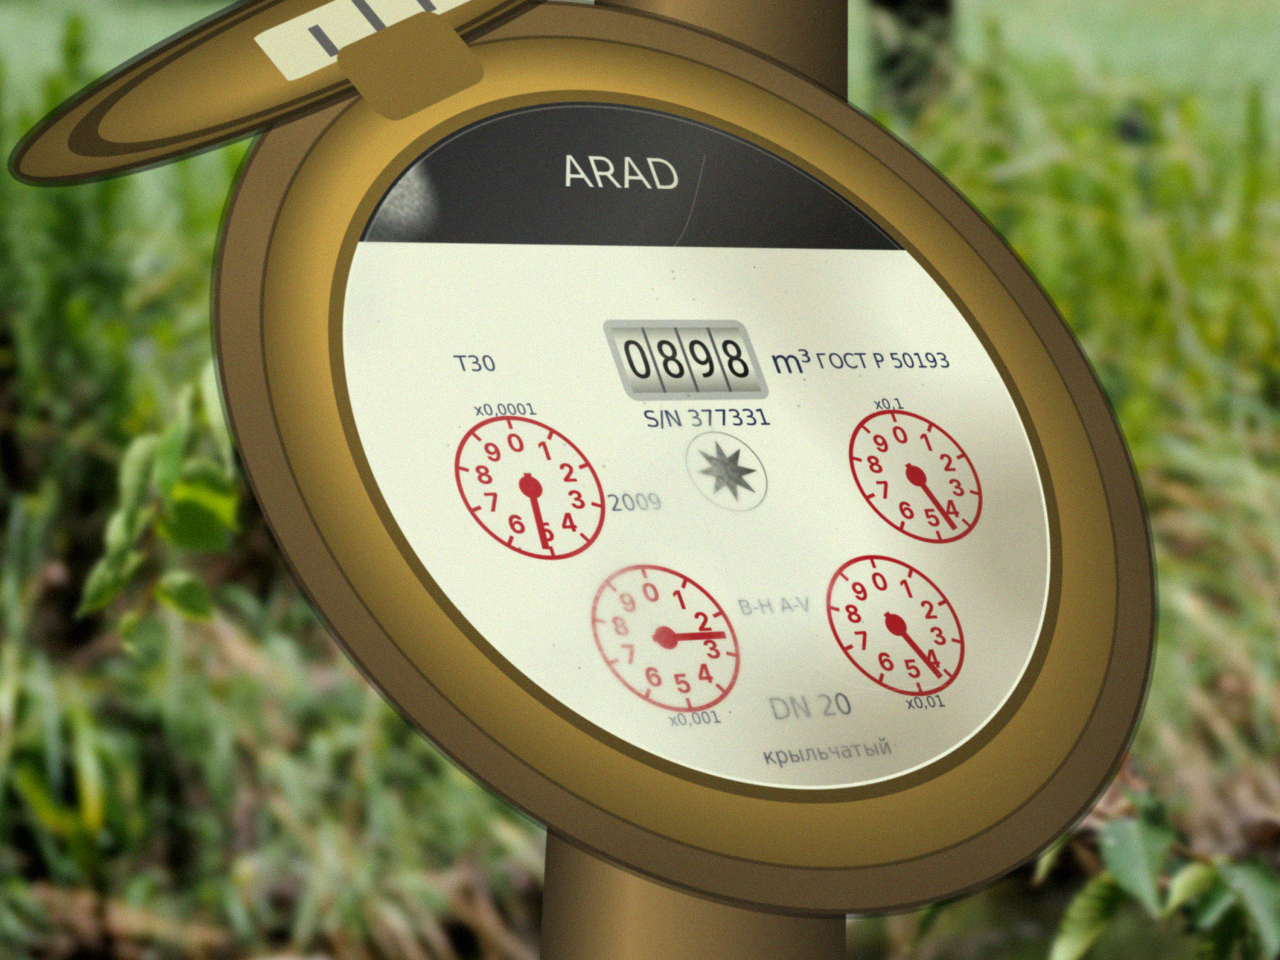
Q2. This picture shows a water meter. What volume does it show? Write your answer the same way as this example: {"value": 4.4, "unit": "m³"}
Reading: {"value": 898.4425, "unit": "m³"}
